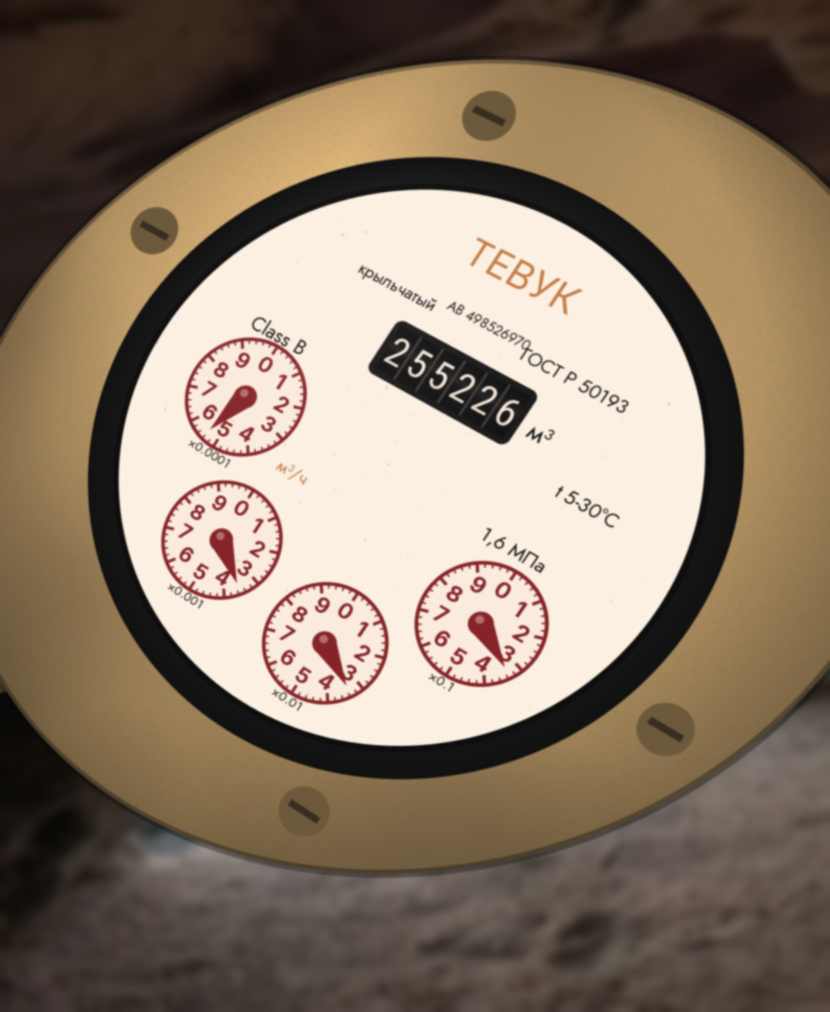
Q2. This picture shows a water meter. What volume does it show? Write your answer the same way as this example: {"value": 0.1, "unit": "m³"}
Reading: {"value": 255226.3335, "unit": "m³"}
